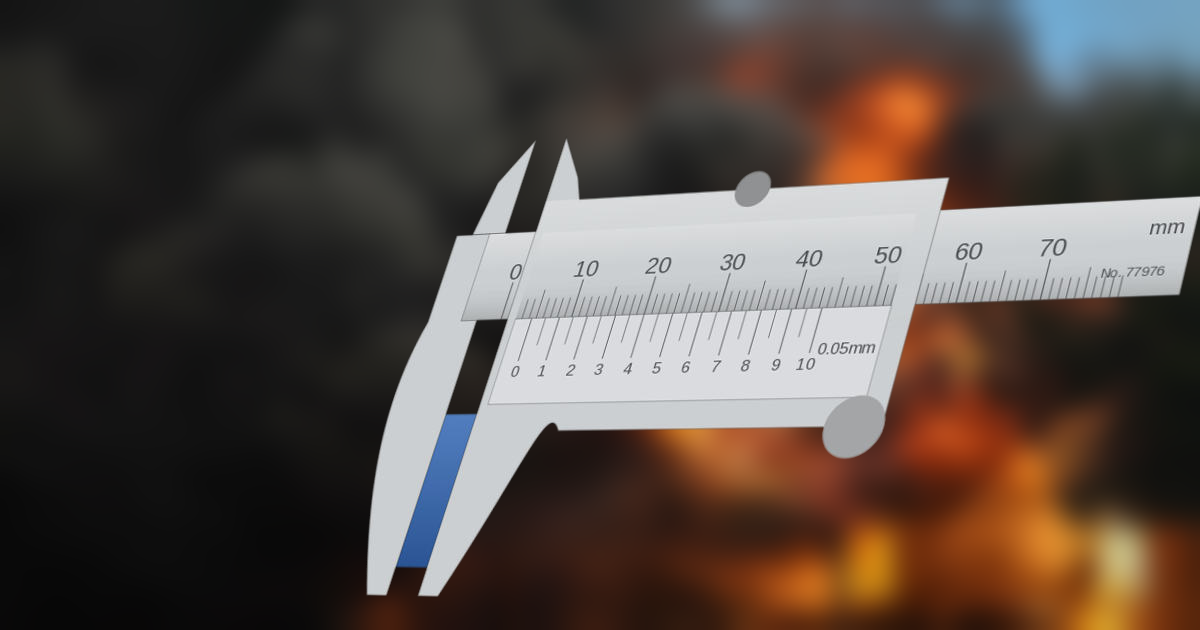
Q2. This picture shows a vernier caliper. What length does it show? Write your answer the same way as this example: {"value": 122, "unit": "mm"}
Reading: {"value": 4.4, "unit": "mm"}
